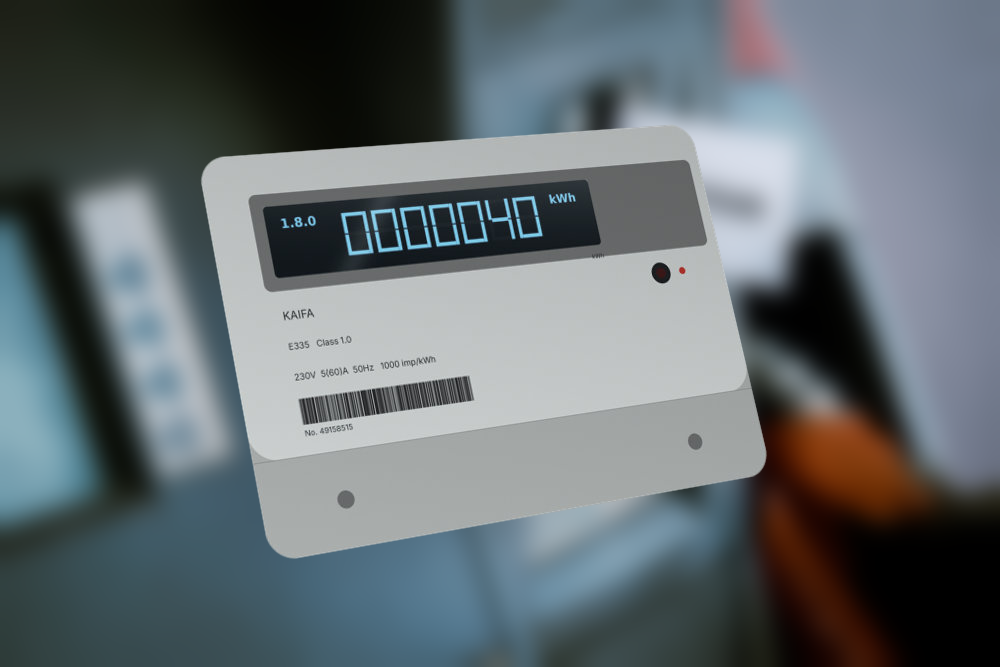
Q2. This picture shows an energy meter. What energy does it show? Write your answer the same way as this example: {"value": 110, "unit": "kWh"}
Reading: {"value": 40, "unit": "kWh"}
